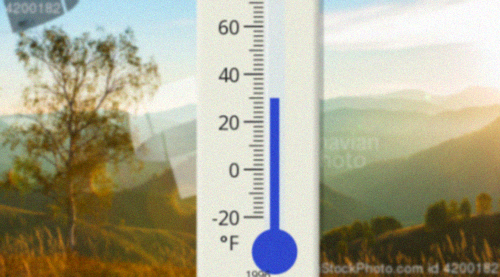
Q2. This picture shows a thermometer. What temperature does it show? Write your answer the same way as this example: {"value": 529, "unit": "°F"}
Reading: {"value": 30, "unit": "°F"}
